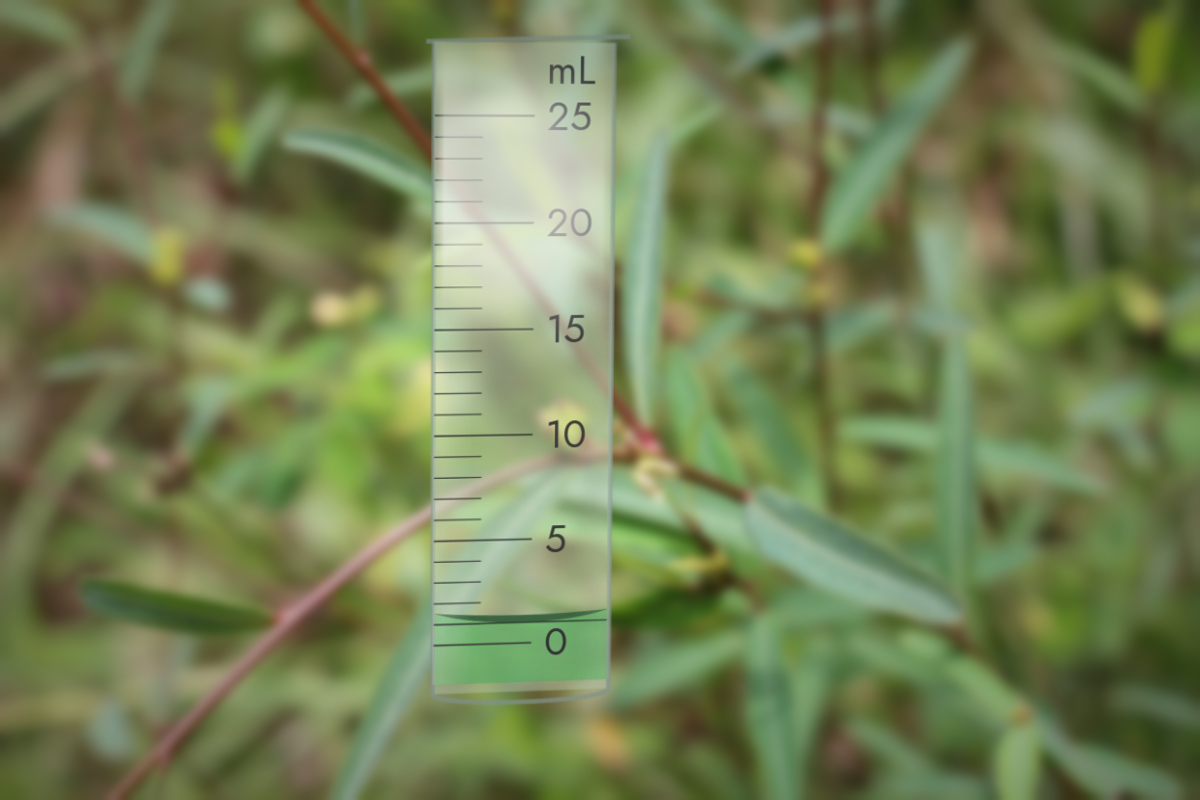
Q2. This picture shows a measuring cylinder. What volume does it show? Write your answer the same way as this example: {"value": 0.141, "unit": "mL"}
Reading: {"value": 1, "unit": "mL"}
